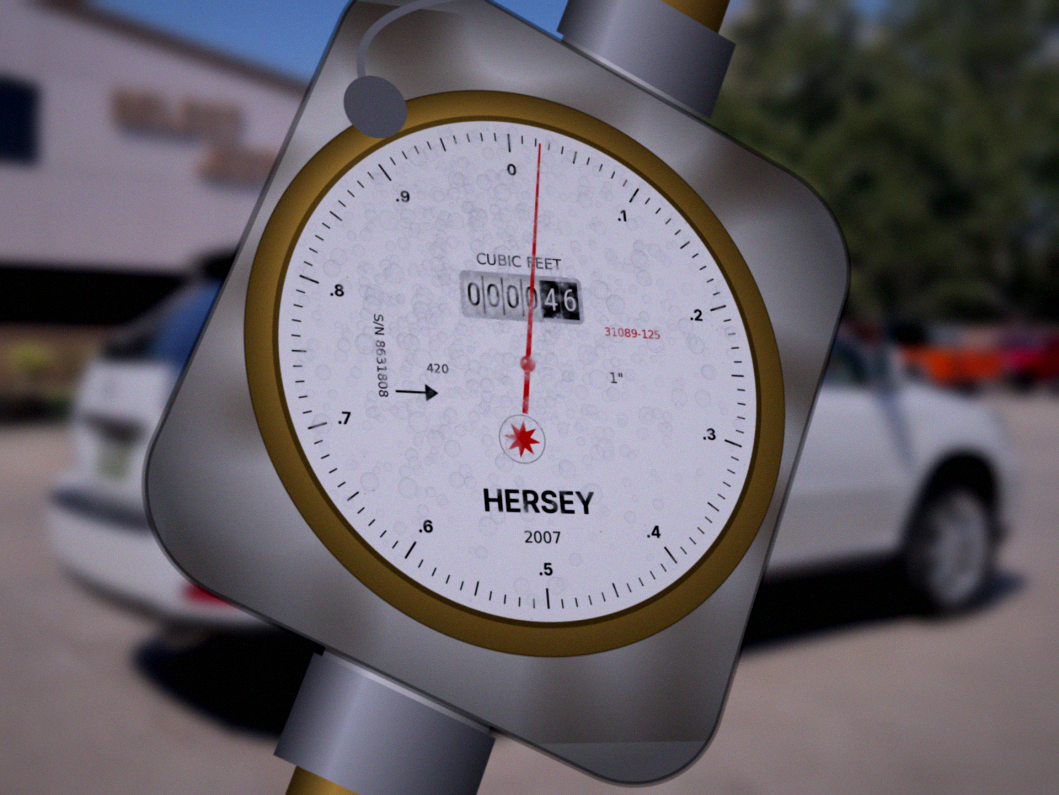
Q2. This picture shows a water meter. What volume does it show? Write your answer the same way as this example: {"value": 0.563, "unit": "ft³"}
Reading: {"value": 46.02, "unit": "ft³"}
